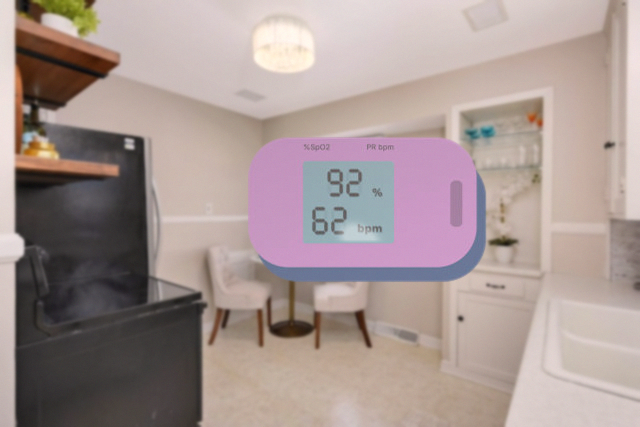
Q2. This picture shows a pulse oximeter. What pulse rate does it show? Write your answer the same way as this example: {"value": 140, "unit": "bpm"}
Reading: {"value": 62, "unit": "bpm"}
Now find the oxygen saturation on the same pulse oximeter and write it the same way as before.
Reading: {"value": 92, "unit": "%"}
